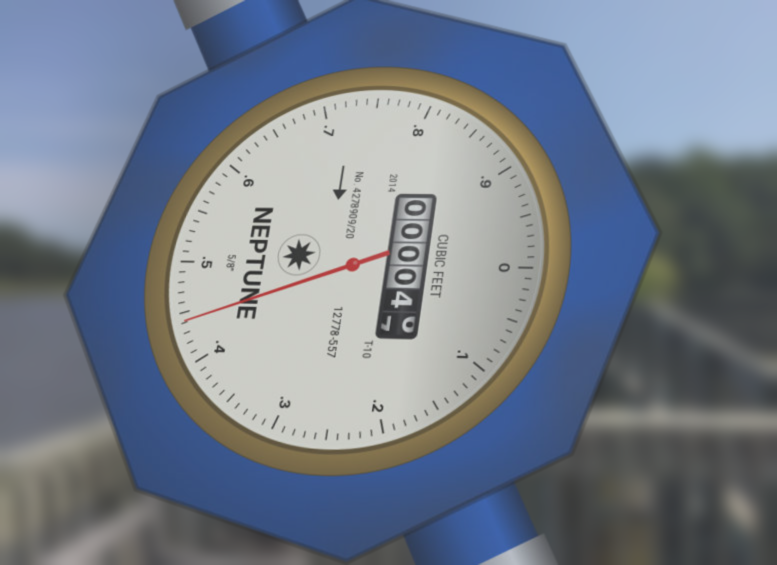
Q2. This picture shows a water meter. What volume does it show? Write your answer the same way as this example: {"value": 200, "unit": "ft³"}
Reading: {"value": 46.44, "unit": "ft³"}
